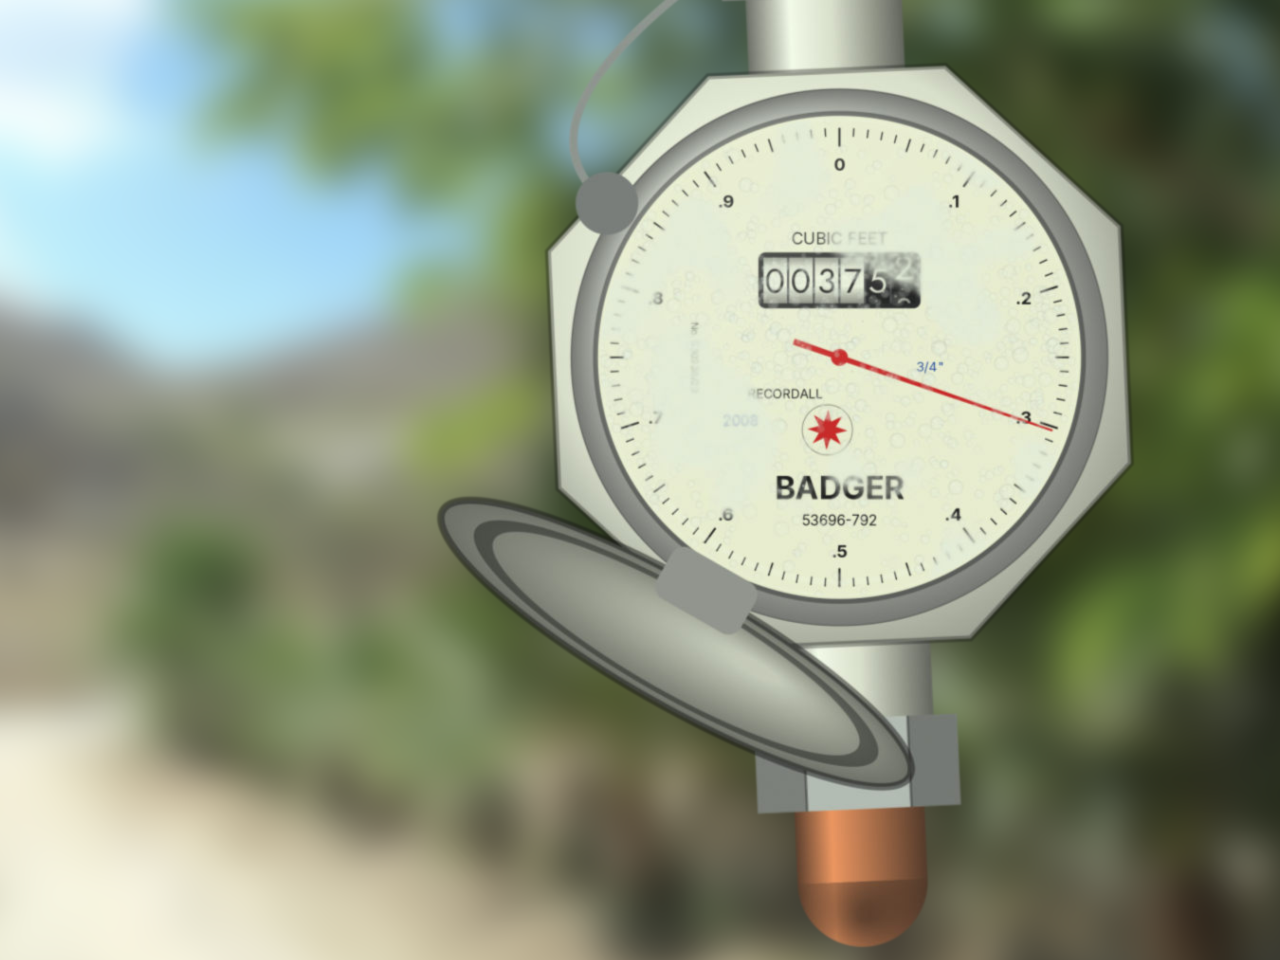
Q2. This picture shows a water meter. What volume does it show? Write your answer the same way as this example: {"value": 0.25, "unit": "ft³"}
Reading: {"value": 3752.30, "unit": "ft³"}
